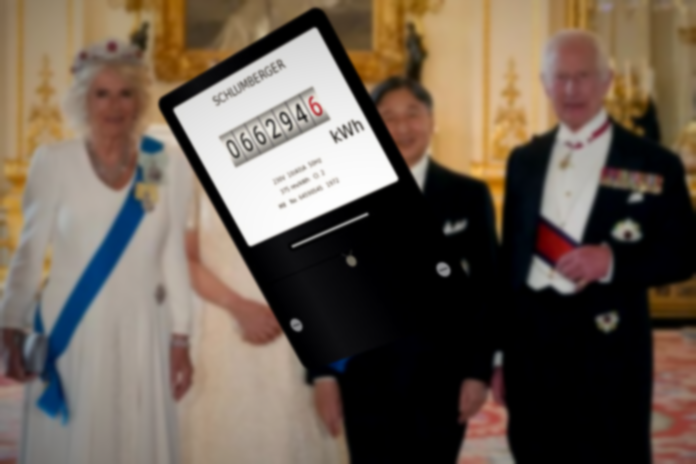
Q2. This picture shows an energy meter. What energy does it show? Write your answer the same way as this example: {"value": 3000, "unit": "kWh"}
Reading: {"value": 66294.6, "unit": "kWh"}
